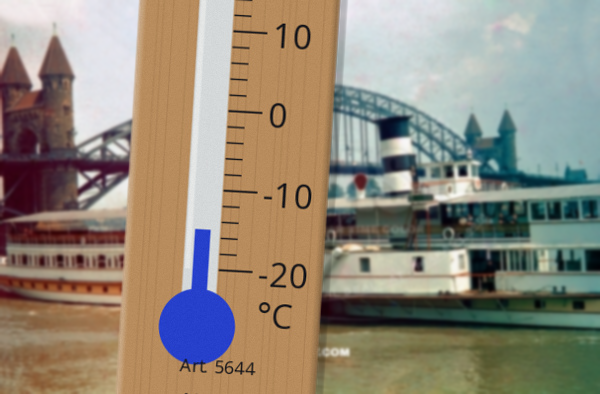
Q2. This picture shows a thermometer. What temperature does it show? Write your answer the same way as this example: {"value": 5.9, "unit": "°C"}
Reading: {"value": -15, "unit": "°C"}
